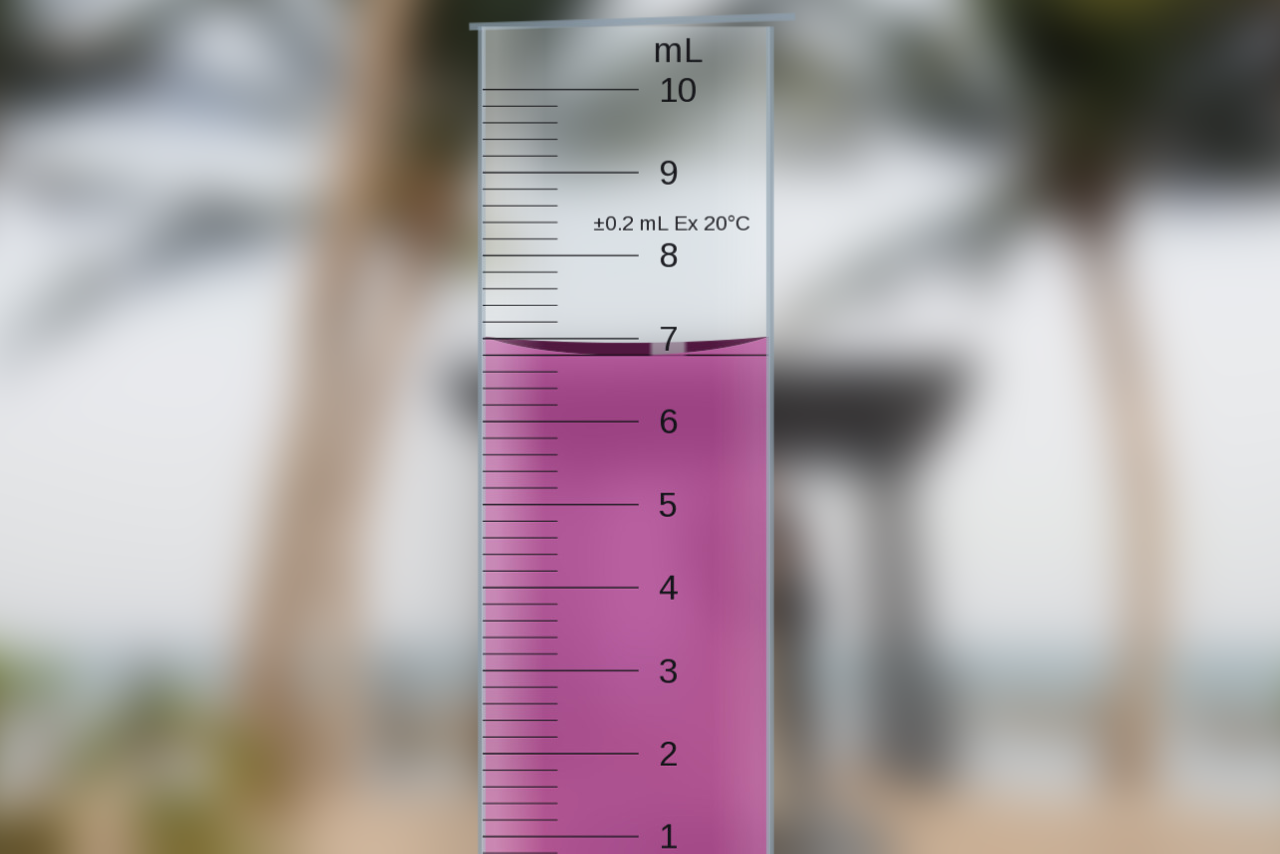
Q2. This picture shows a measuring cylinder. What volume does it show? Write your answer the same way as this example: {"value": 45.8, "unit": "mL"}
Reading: {"value": 6.8, "unit": "mL"}
